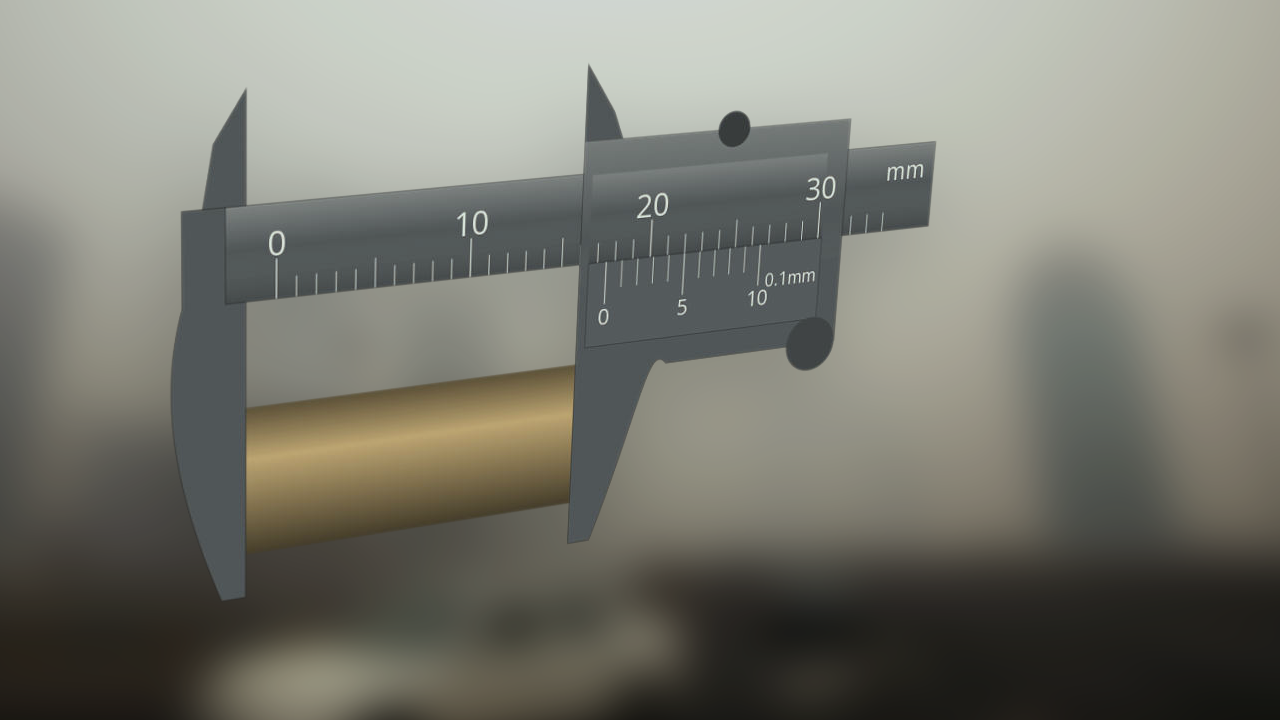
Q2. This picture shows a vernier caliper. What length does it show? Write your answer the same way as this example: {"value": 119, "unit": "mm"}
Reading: {"value": 17.5, "unit": "mm"}
